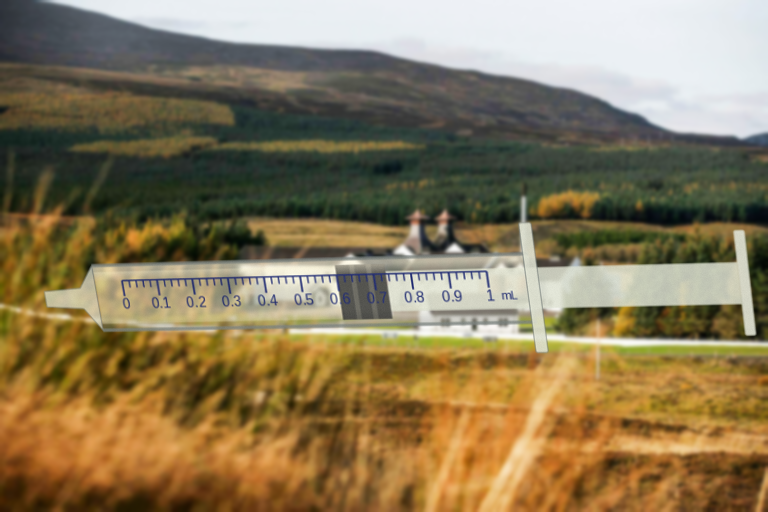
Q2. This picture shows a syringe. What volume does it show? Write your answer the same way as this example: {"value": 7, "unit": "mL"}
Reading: {"value": 0.6, "unit": "mL"}
